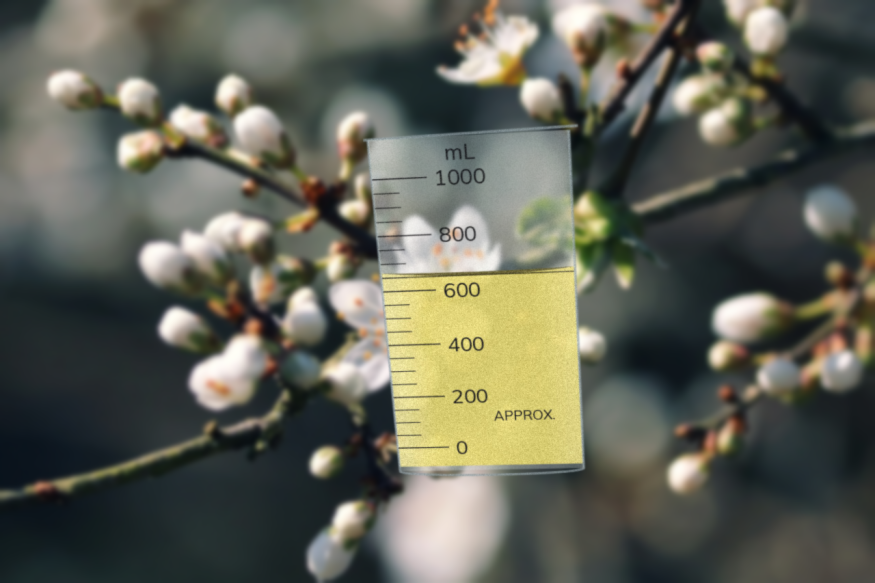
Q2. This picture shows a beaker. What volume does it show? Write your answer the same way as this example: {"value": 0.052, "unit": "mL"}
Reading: {"value": 650, "unit": "mL"}
